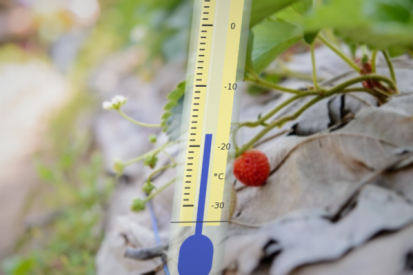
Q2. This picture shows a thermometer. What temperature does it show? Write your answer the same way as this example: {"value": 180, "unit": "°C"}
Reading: {"value": -18, "unit": "°C"}
